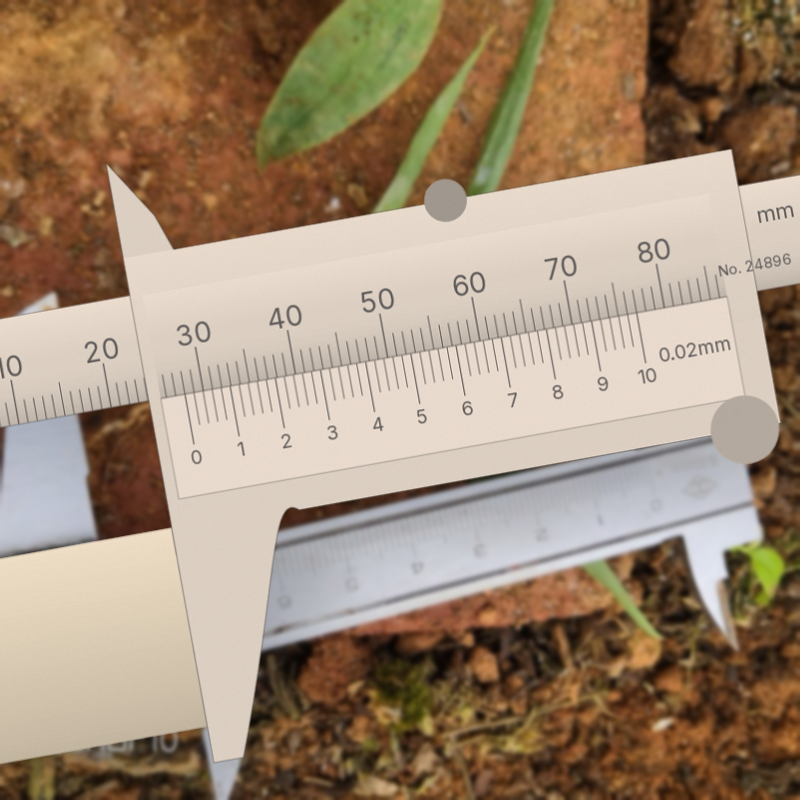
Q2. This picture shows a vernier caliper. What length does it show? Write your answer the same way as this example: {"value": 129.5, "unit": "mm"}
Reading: {"value": 28.0, "unit": "mm"}
